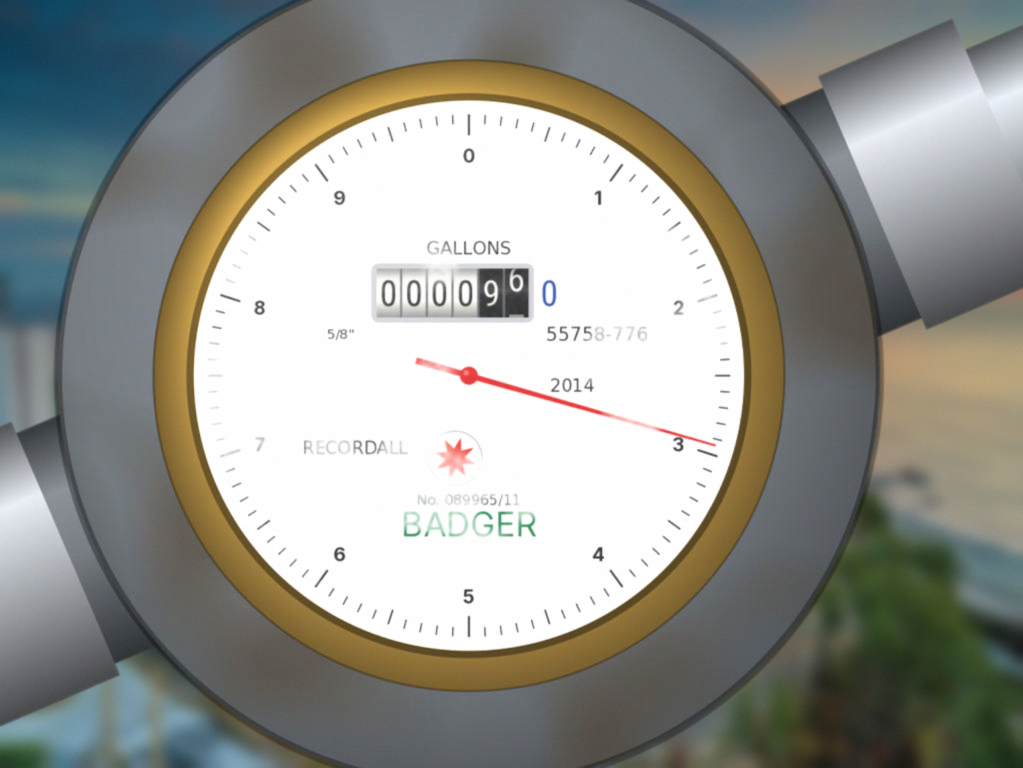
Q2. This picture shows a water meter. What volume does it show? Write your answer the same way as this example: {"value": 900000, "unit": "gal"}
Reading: {"value": 962.9, "unit": "gal"}
